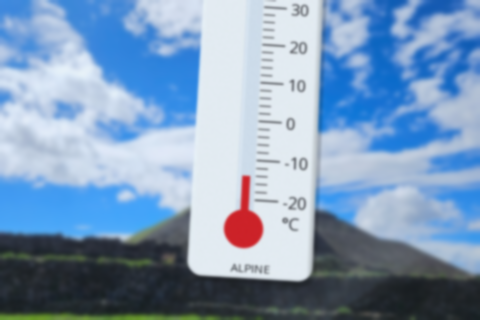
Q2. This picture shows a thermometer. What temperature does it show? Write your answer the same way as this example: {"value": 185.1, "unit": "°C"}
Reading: {"value": -14, "unit": "°C"}
